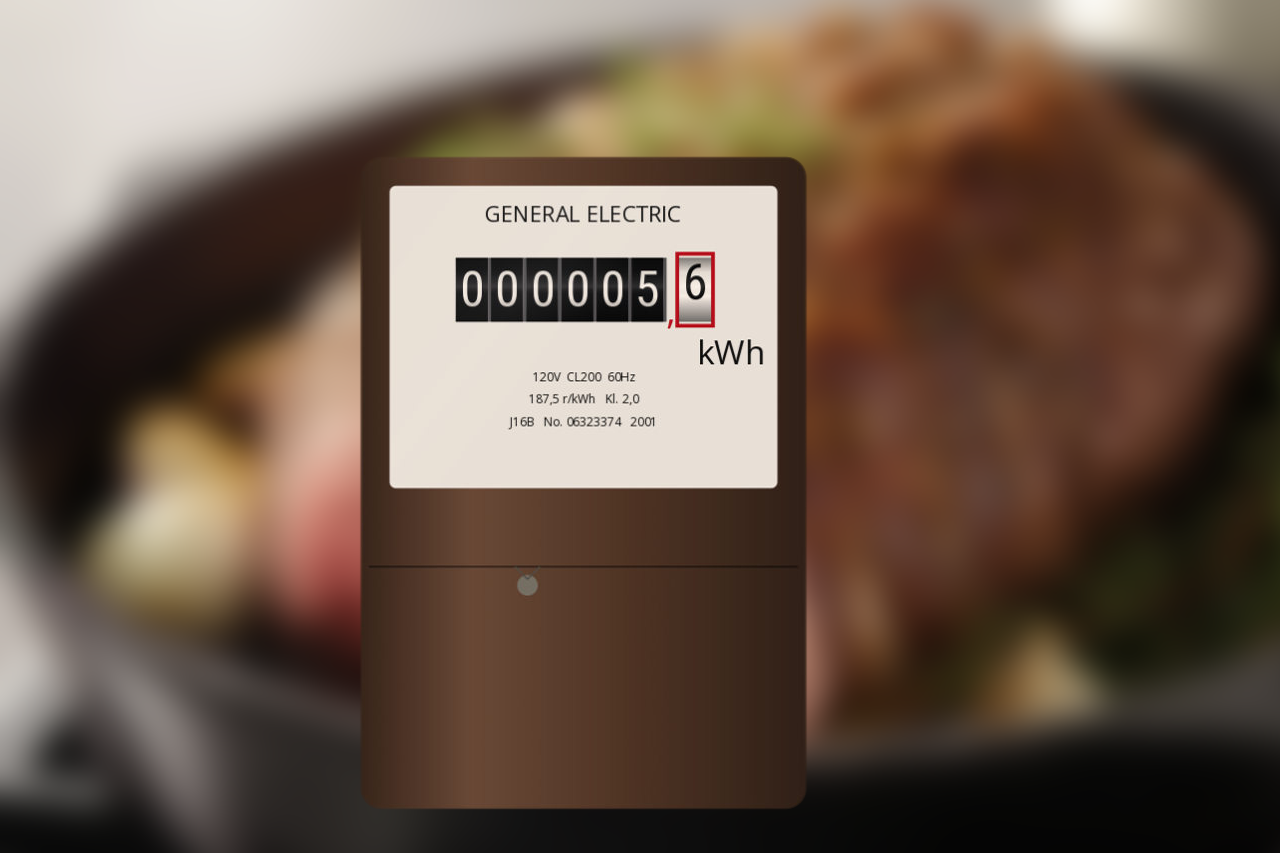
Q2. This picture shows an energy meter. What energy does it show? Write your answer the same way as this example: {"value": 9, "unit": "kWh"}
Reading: {"value": 5.6, "unit": "kWh"}
